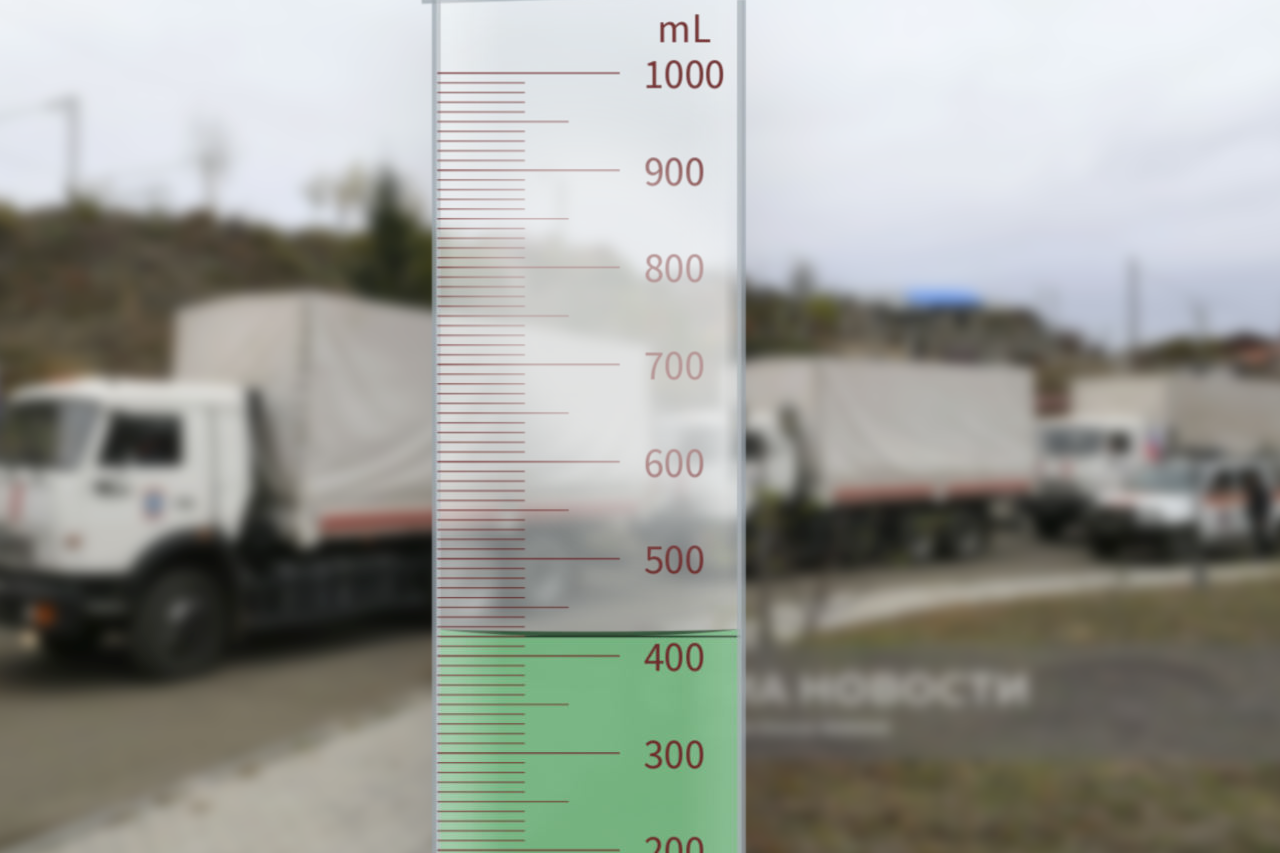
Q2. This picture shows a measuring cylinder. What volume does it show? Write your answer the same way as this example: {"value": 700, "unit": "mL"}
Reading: {"value": 420, "unit": "mL"}
